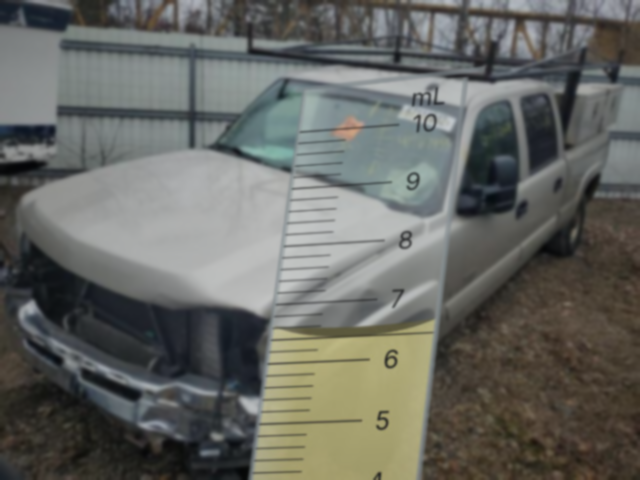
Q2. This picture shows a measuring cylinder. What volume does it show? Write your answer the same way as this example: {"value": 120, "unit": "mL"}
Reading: {"value": 6.4, "unit": "mL"}
